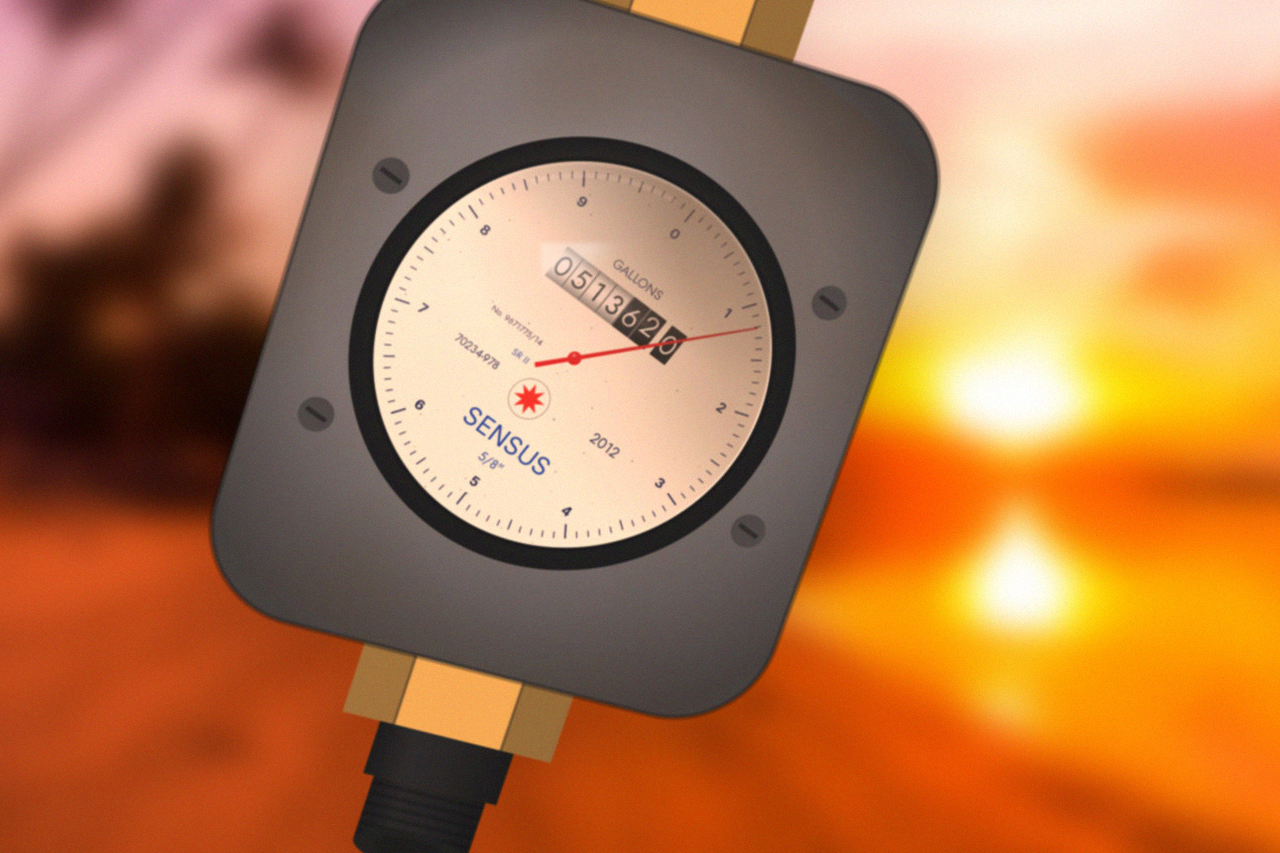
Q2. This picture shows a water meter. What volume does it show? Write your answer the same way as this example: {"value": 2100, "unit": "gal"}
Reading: {"value": 513621.2, "unit": "gal"}
